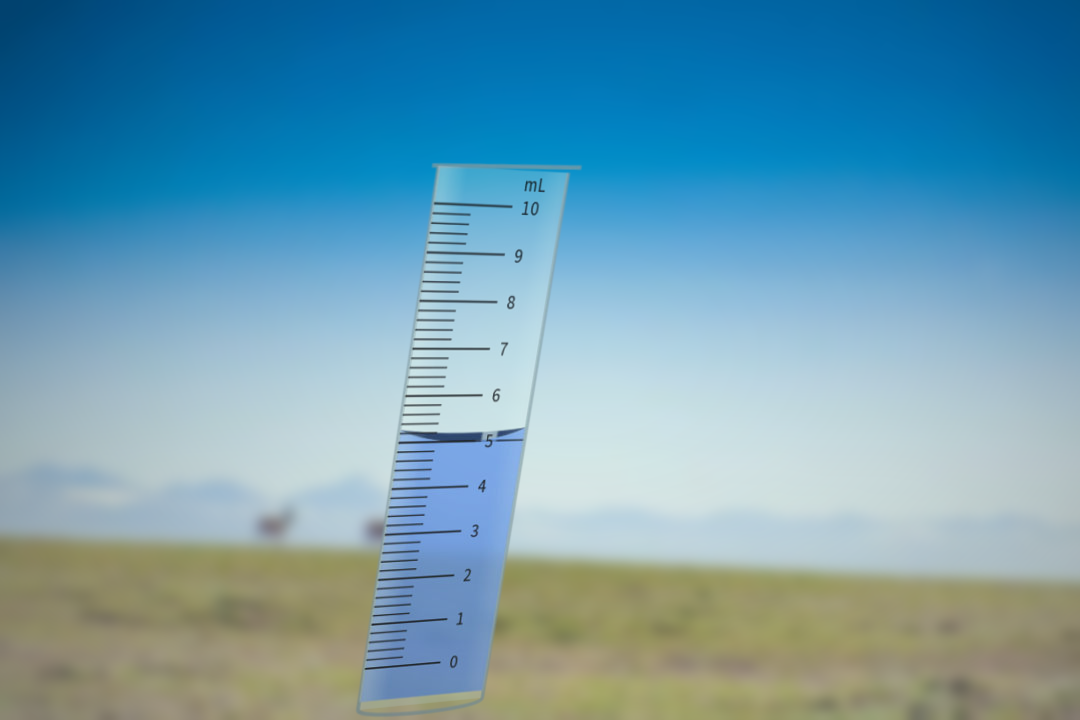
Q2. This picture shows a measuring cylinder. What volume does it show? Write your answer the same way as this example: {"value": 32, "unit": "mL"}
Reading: {"value": 5, "unit": "mL"}
